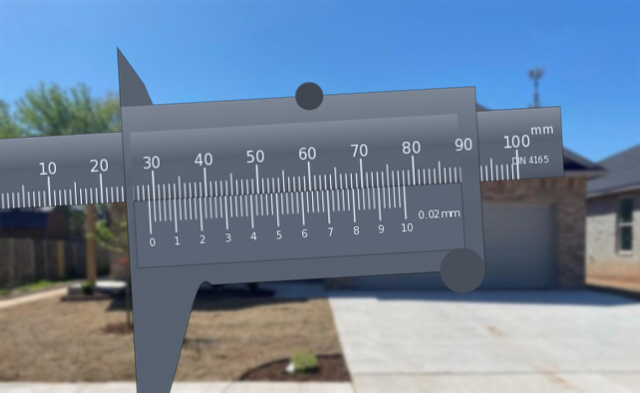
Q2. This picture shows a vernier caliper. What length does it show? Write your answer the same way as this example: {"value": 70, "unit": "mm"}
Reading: {"value": 29.0, "unit": "mm"}
